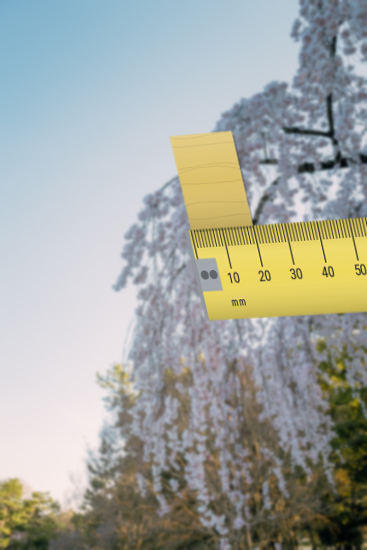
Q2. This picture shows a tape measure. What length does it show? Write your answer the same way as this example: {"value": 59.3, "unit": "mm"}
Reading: {"value": 20, "unit": "mm"}
